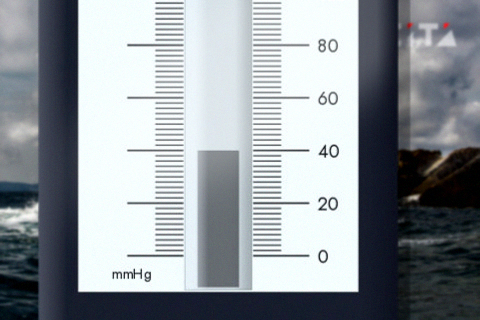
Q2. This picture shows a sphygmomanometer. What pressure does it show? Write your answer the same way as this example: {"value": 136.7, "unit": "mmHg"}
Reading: {"value": 40, "unit": "mmHg"}
